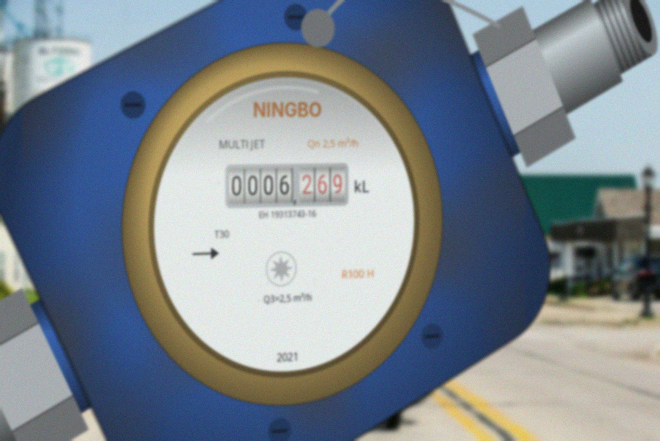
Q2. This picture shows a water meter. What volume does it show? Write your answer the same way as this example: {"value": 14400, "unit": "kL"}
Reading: {"value": 6.269, "unit": "kL"}
